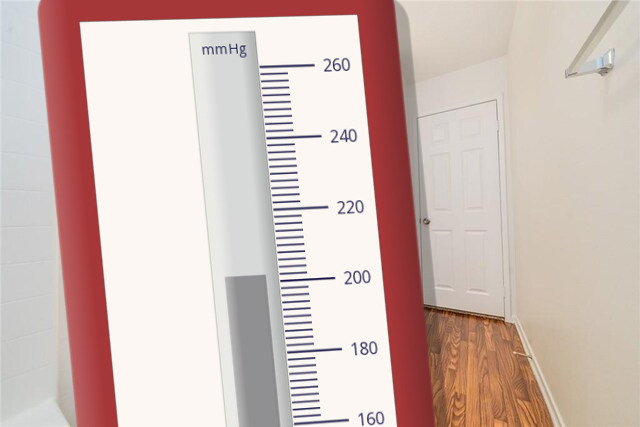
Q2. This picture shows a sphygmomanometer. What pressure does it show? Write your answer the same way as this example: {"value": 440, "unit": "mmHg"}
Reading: {"value": 202, "unit": "mmHg"}
